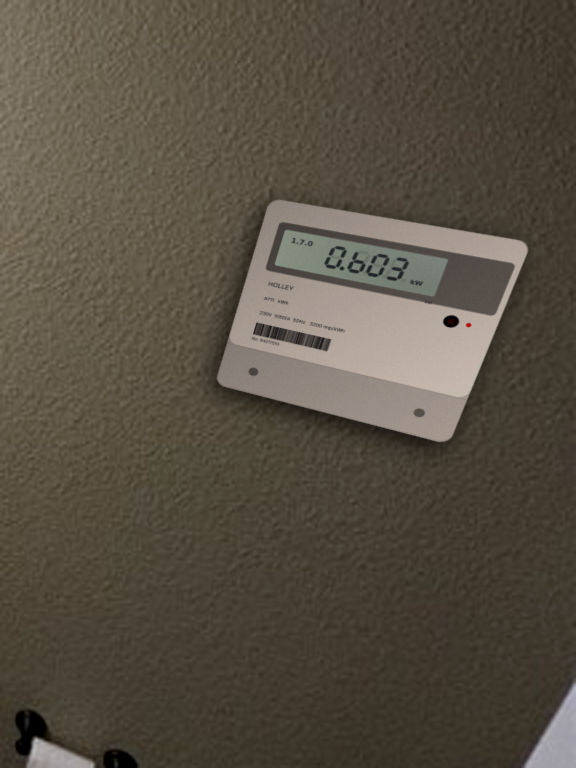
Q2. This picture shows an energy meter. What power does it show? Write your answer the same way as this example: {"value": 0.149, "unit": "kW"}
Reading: {"value": 0.603, "unit": "kW"}
